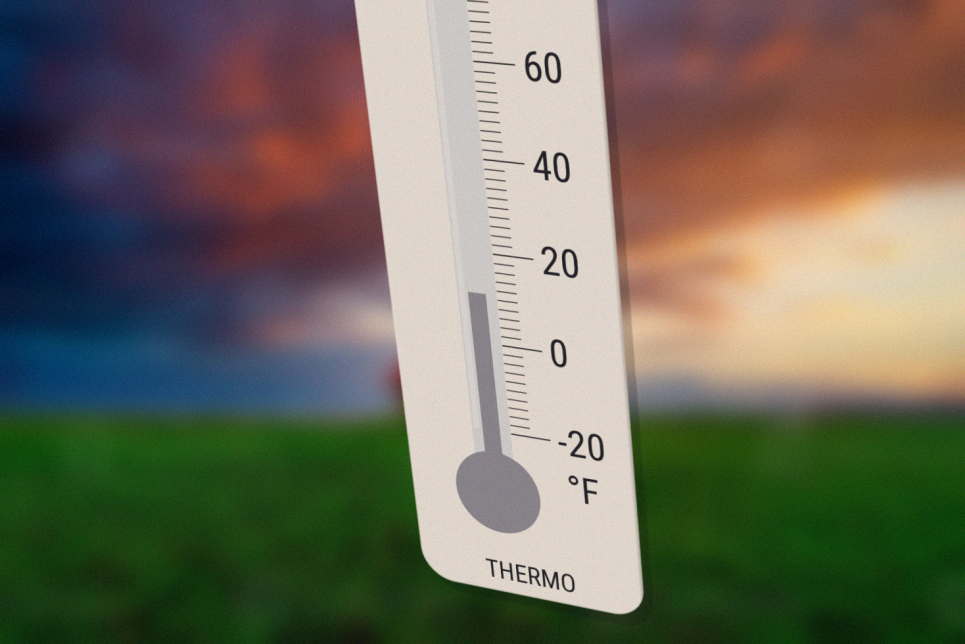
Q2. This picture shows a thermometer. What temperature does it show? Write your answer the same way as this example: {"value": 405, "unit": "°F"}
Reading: {"value": 11, "unit": "°F"}
